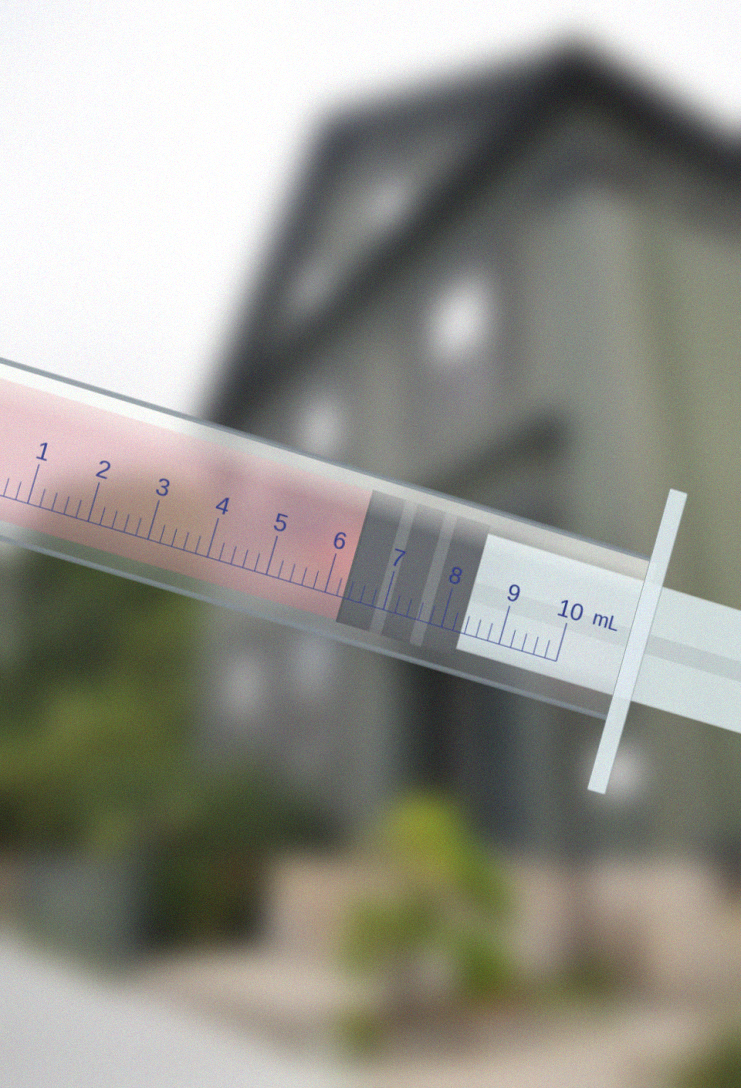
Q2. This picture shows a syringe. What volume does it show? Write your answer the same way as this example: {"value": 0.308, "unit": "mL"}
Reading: {"value": 6.3, "unit": "mL"}
